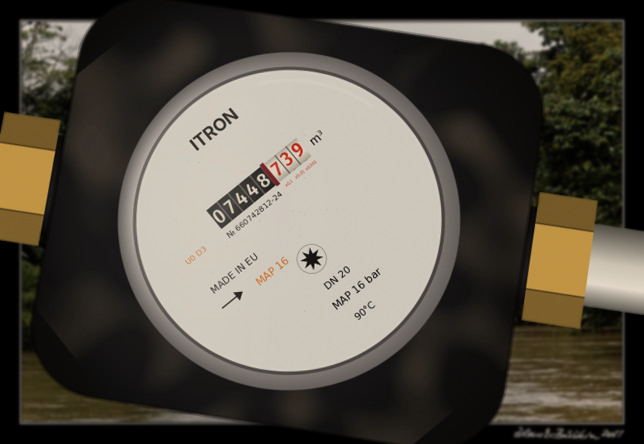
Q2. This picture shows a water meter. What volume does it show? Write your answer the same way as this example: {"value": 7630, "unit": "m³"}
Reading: {"value": 7448.739, "unit": "m³"}
